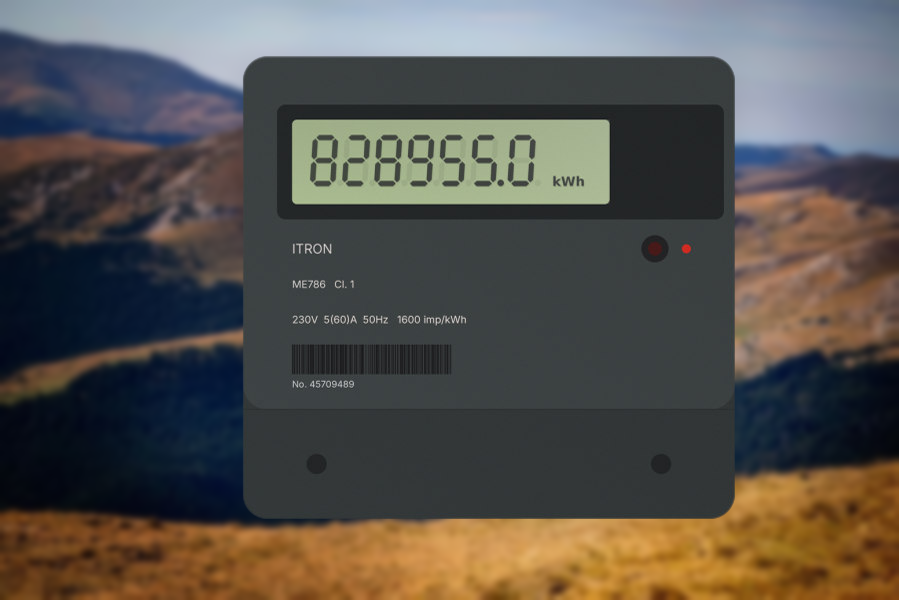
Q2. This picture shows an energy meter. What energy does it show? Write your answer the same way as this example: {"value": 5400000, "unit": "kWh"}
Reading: {"value": 828955.0, "unit": "kWh"}
